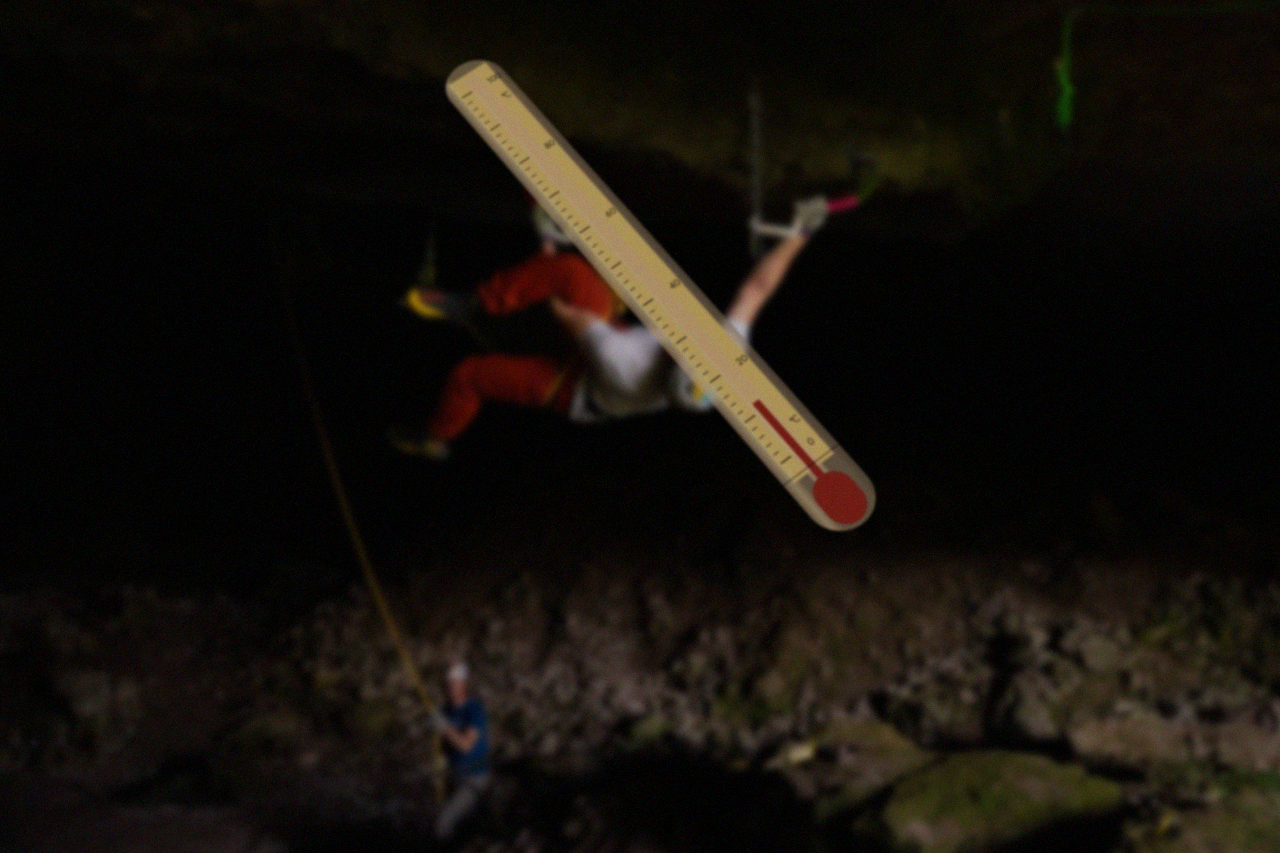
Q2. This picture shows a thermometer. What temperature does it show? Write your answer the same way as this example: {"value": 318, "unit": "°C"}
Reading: {"value": 12, "unit": "°C"}
